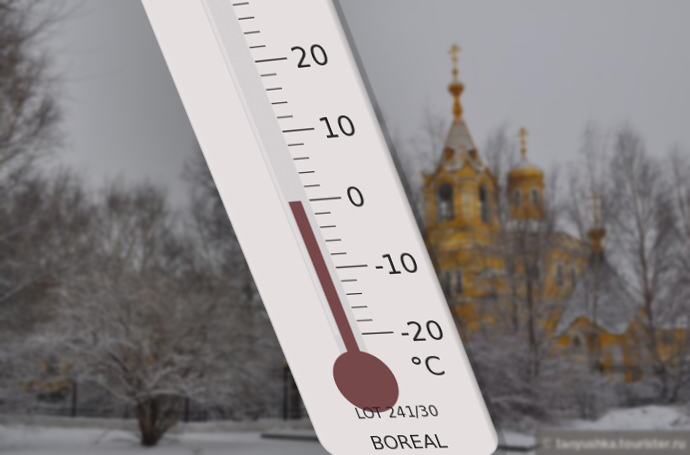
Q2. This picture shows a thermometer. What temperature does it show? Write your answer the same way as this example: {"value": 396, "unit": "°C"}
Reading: {"value": 0, "unit": "°C"}
